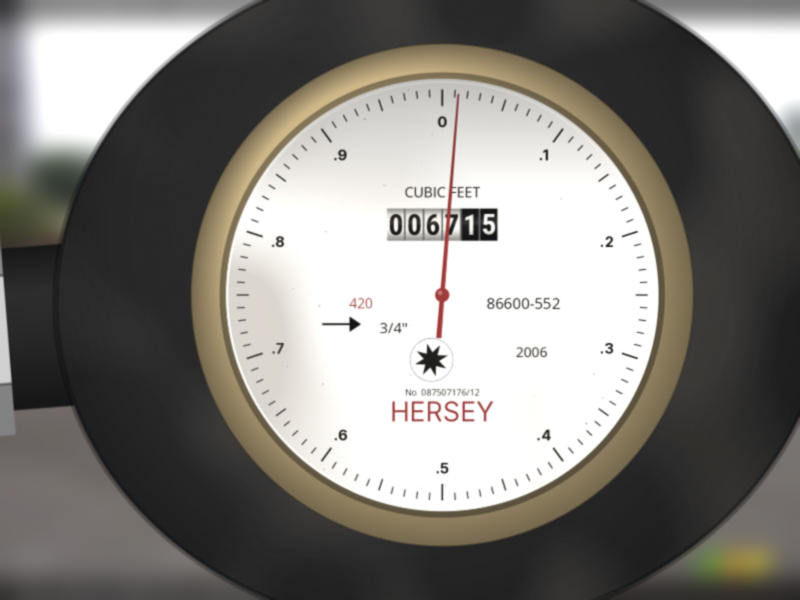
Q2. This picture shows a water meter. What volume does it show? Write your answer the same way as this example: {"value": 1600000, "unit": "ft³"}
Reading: {"value": 6715.01, "unit": "ft³"}
